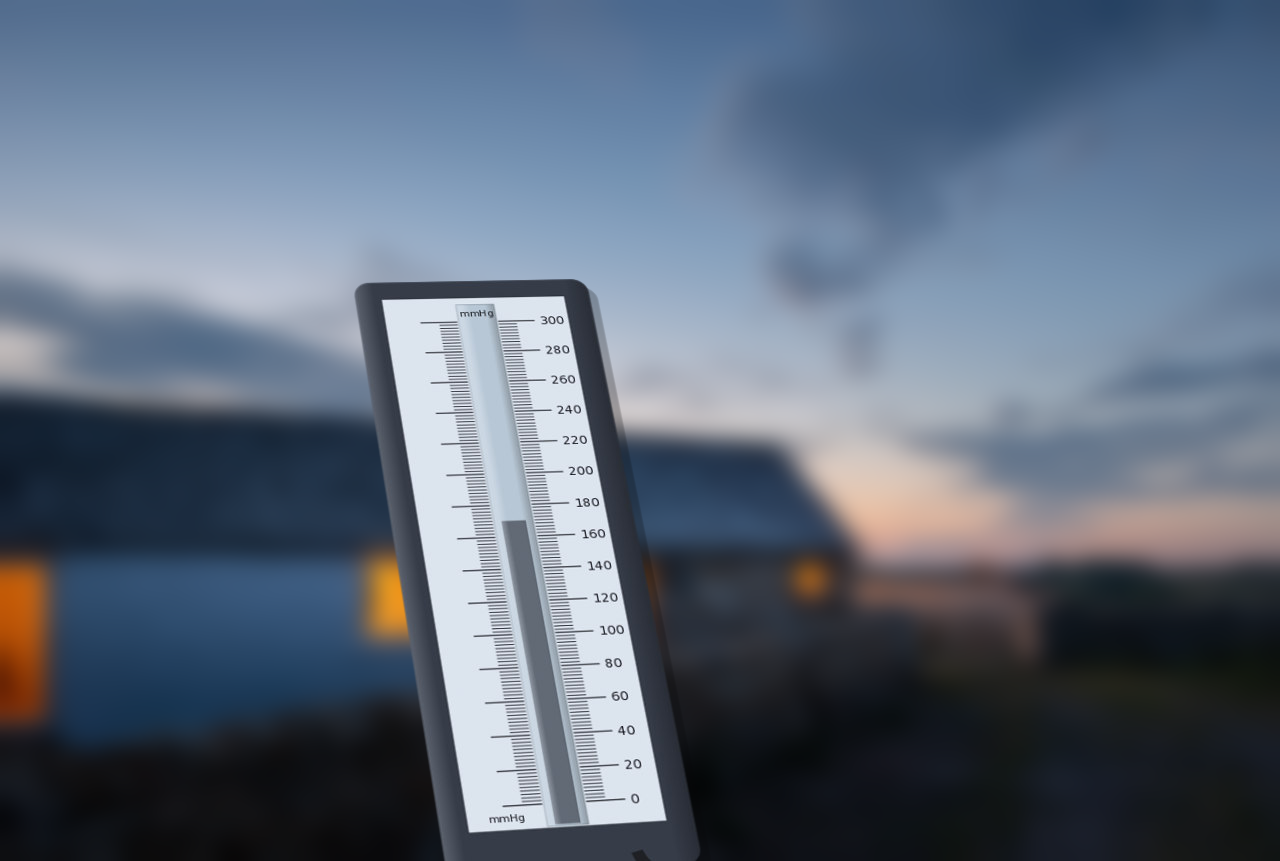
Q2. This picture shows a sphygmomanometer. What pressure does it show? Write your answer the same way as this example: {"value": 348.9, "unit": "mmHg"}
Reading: {"value": 170, "unit": "mmHg"}
